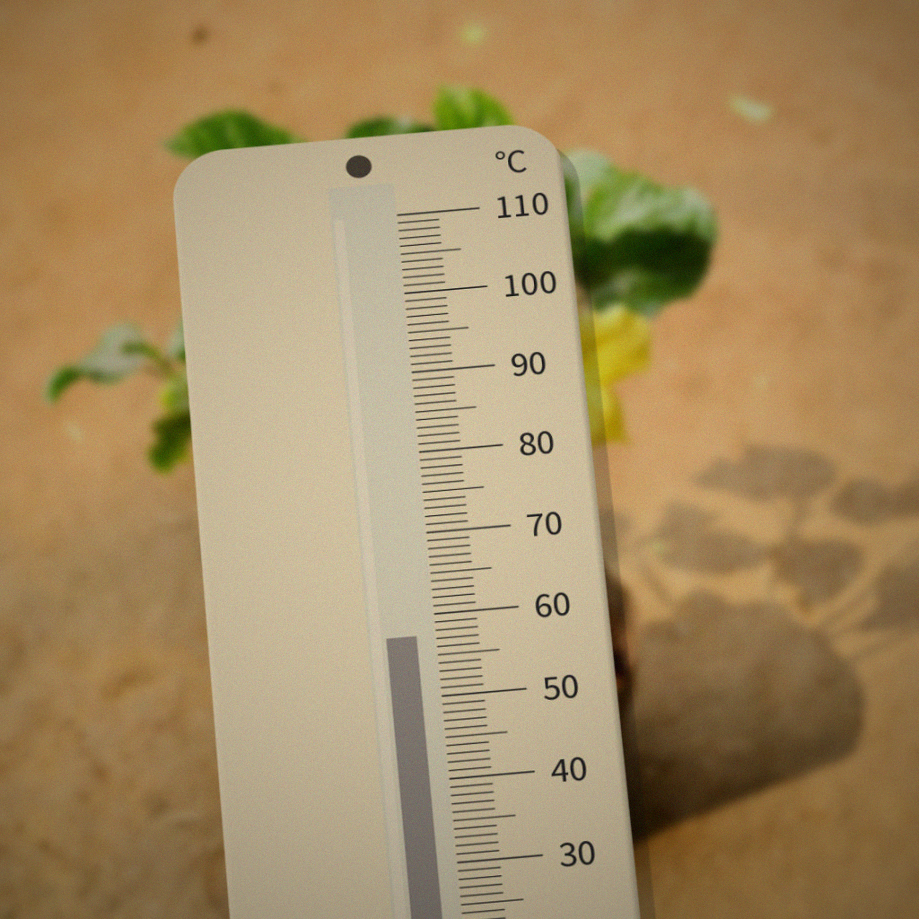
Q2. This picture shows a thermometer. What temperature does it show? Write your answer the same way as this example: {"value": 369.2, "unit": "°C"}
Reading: {"value": 57.5, "unit": "°C"}
